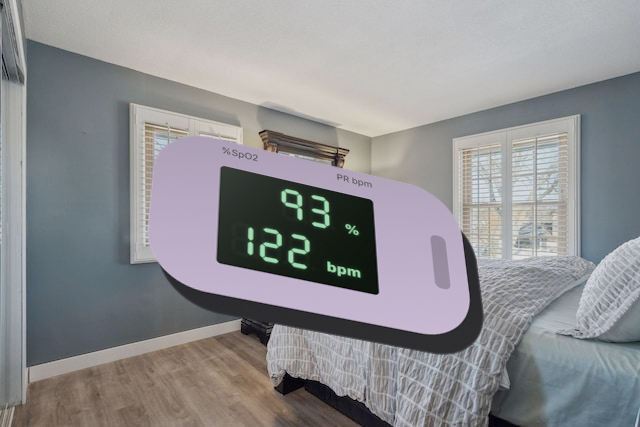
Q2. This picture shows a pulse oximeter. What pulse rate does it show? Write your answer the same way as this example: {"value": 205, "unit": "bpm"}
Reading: {"value": 122, "unit": "bpm"}
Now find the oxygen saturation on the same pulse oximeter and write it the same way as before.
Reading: {"value": 93, "unit": "%"}
